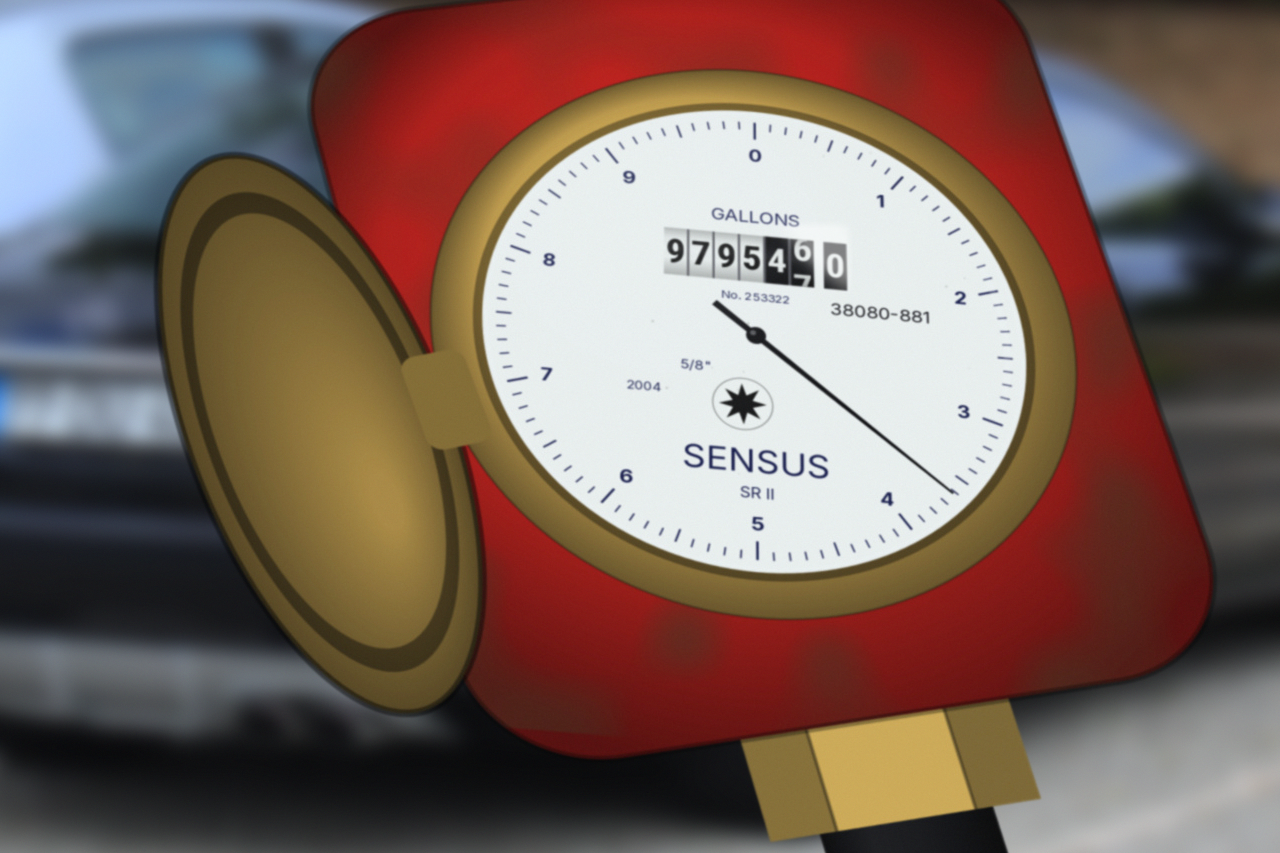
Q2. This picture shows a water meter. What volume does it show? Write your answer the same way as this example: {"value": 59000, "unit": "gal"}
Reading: {"value": 9795463.6, "unit": "gal"}
